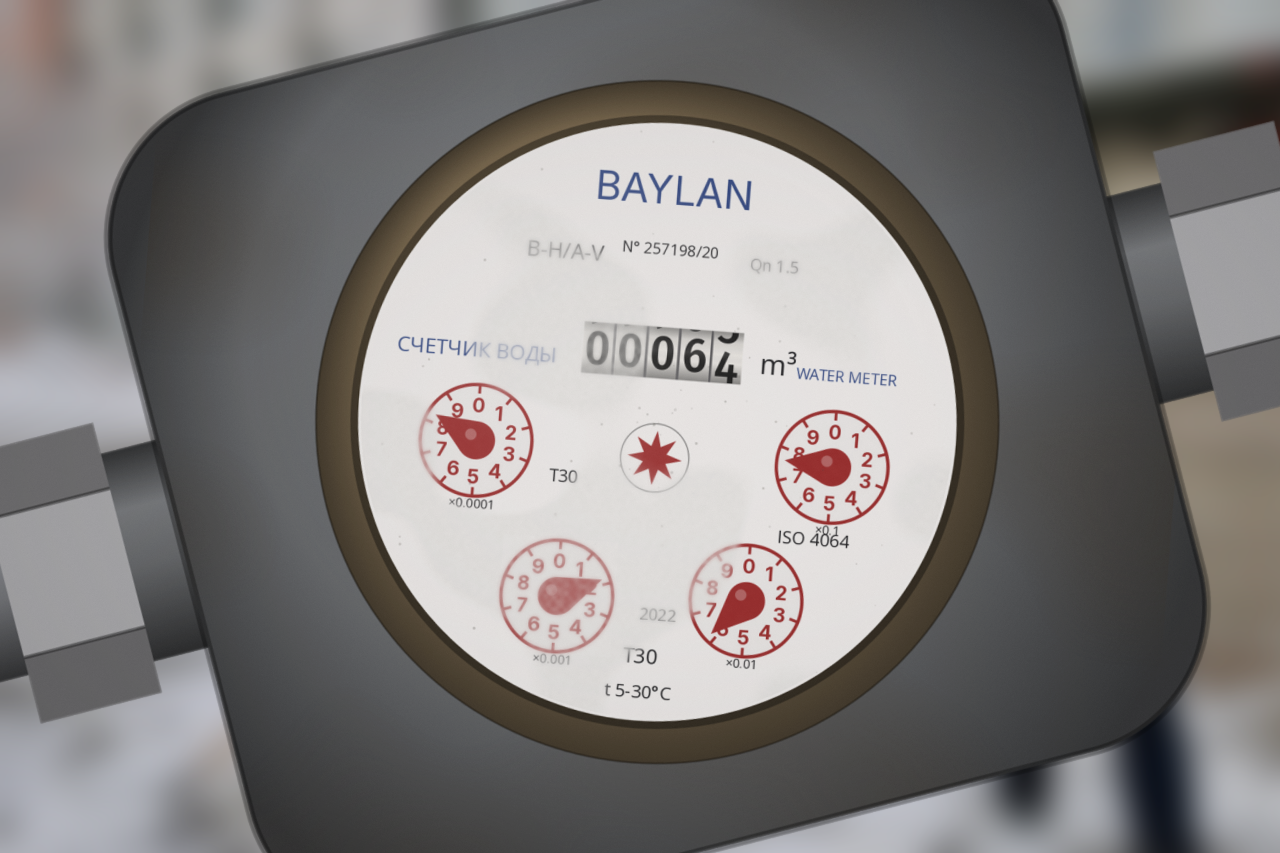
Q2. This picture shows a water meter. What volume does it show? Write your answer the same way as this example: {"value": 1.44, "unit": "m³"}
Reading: {"value": 63.7618, "unit": "m³"}
